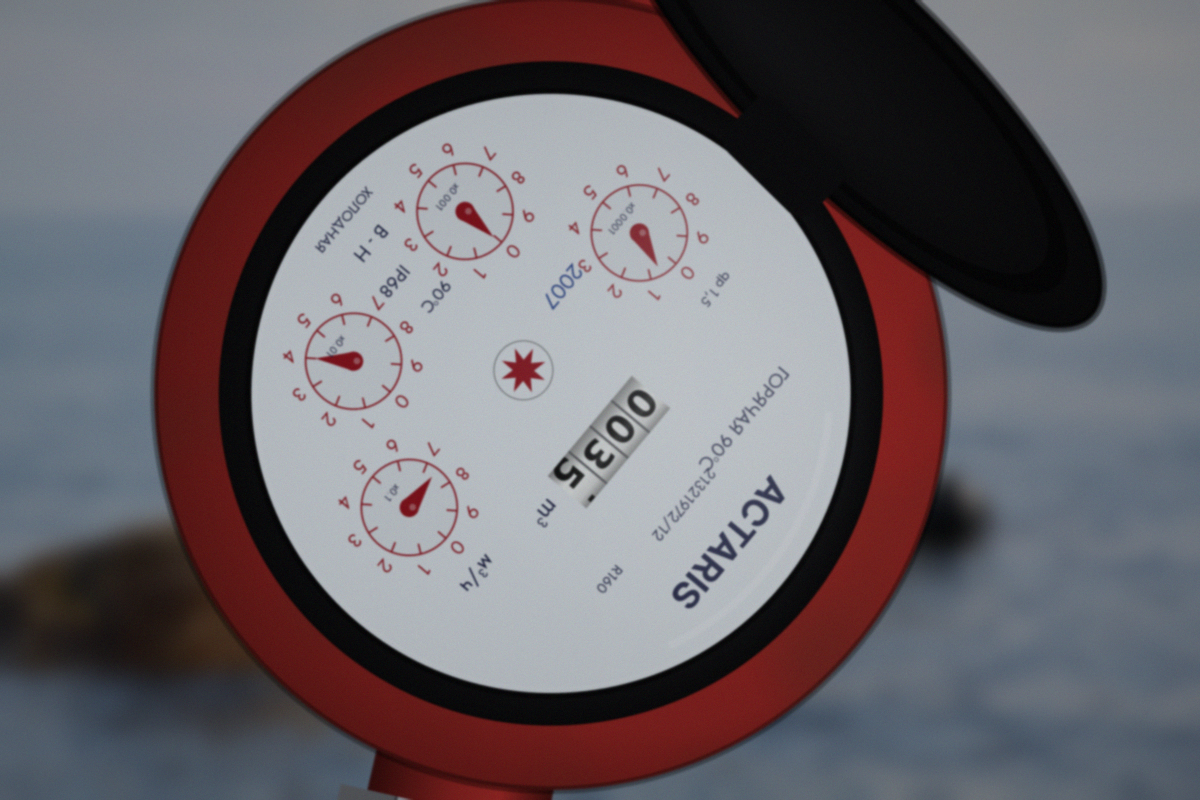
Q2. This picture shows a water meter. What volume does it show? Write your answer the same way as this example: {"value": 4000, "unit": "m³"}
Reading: {"value": 34.7400, "unit": "m³"}
